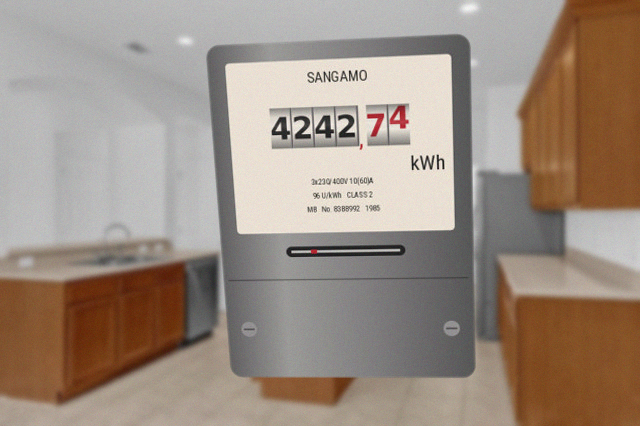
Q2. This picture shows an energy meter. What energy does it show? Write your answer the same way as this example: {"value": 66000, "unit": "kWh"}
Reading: {"value": 4242.74, "unit": "kWh"}
